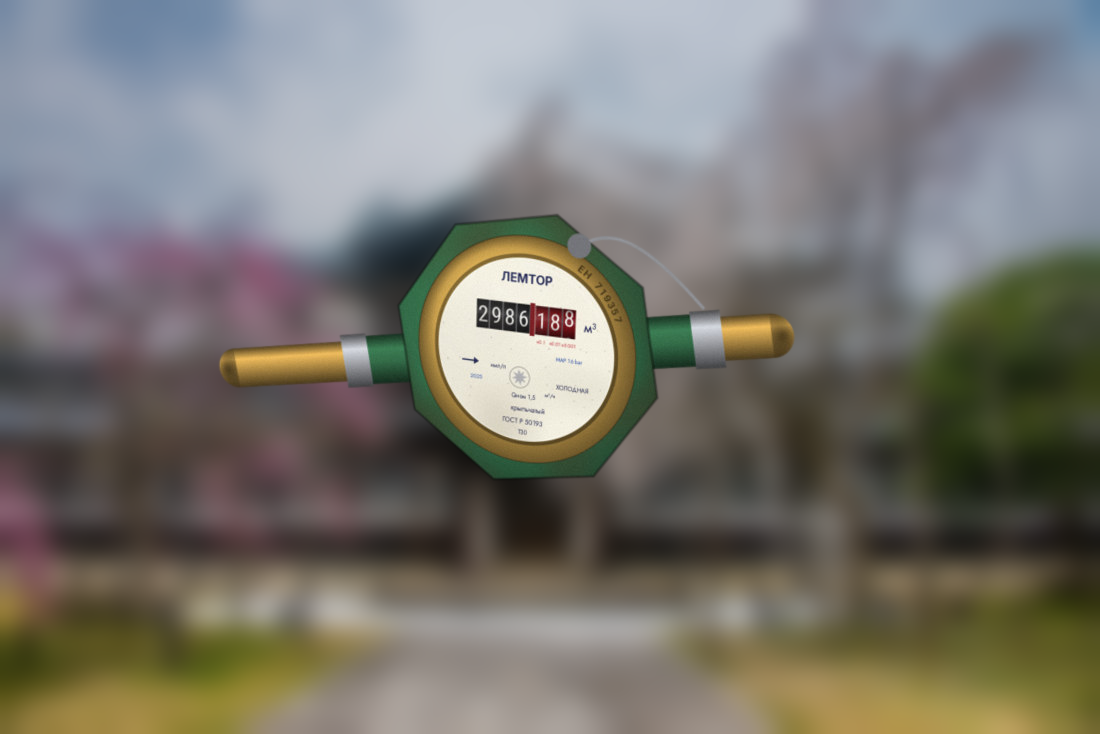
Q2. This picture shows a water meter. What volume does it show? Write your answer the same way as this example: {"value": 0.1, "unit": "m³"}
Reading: {"value": 2986.188, "unit": "m³"}
